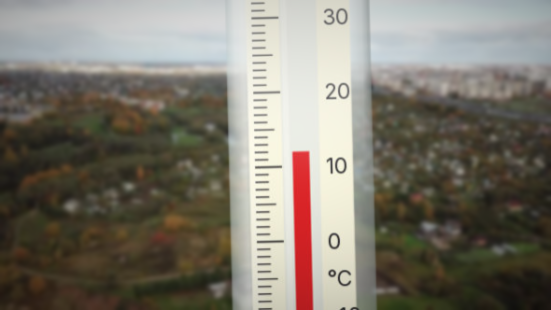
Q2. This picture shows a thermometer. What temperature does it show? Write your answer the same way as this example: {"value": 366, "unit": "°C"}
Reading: {"value": 12, "unit": "°C"}
